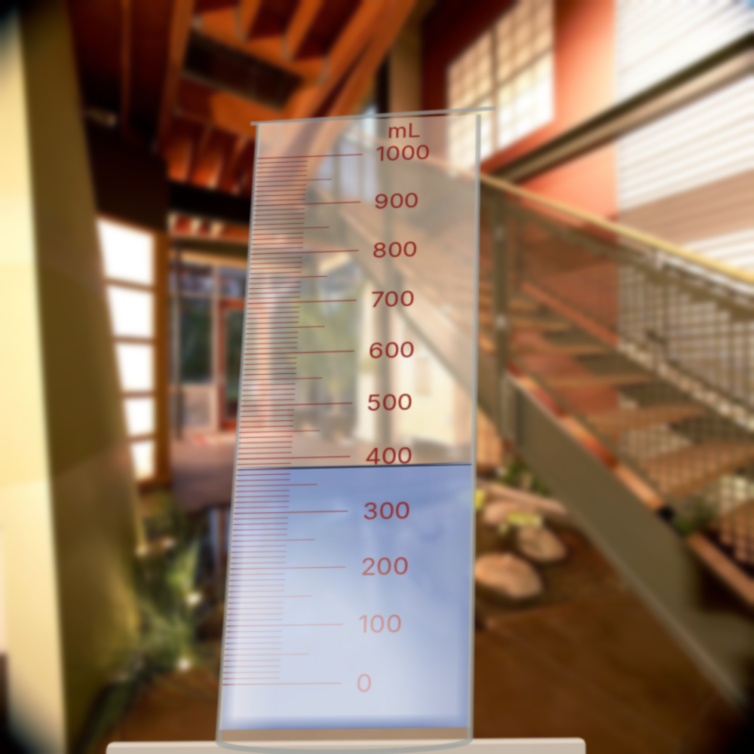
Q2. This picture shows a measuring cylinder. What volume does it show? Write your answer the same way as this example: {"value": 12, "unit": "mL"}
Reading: {"value": 380, "unit": "mL"}
